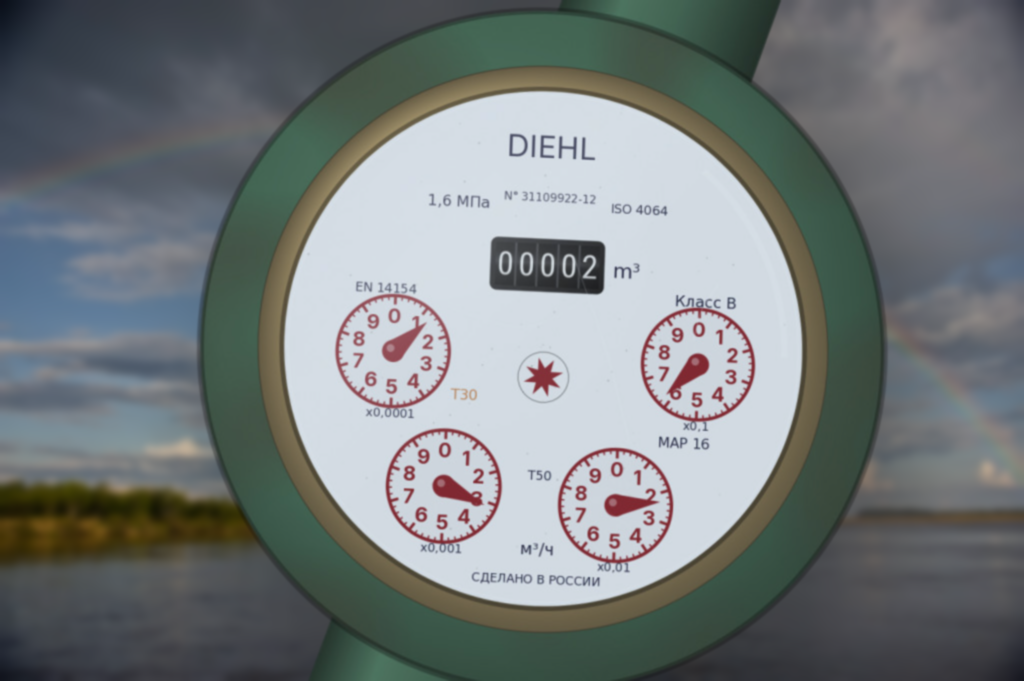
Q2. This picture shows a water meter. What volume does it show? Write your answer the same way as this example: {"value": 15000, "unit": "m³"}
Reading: {"value": 2.6231, "unit": "m³"}
